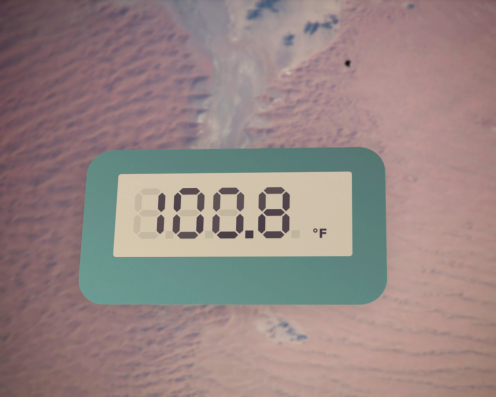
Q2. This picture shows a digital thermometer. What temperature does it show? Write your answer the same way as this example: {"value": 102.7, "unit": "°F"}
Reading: {"value": 100.8, "unit": "°F"}
